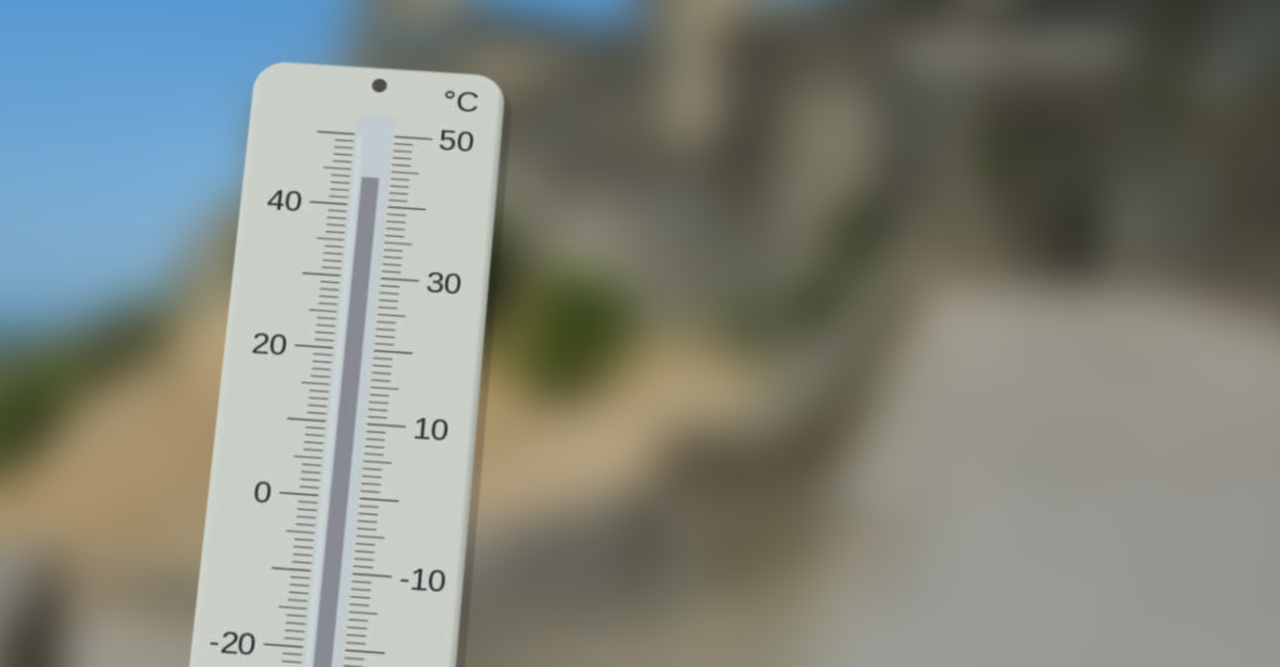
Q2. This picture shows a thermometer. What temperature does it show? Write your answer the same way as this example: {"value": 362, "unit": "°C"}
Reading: {"value": 44, "unit": "°C"}
